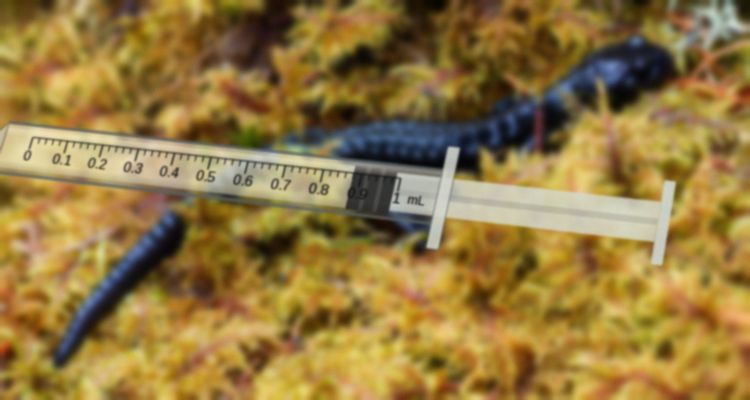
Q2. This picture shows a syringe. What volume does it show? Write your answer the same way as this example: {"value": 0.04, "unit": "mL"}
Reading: {"value": 0.88, "unit": "mL"}
